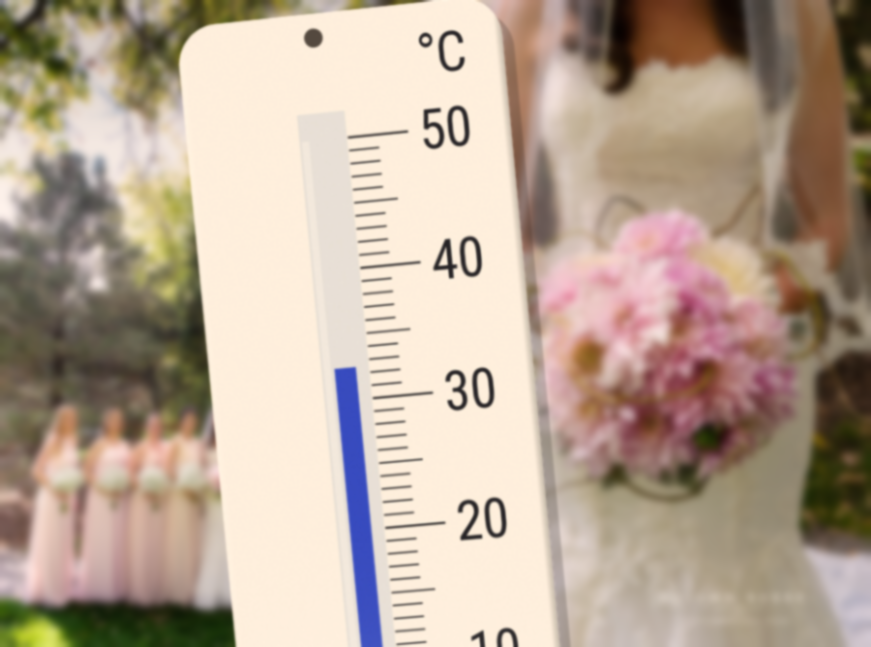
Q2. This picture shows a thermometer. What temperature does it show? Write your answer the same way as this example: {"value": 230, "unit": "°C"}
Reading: {"value": 32.5, "unit": "°C"}
